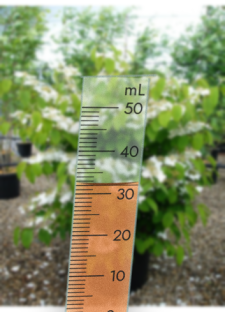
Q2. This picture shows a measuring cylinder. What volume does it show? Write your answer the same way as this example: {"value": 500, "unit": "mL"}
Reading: {"value": 32, "unit": "mL"}
